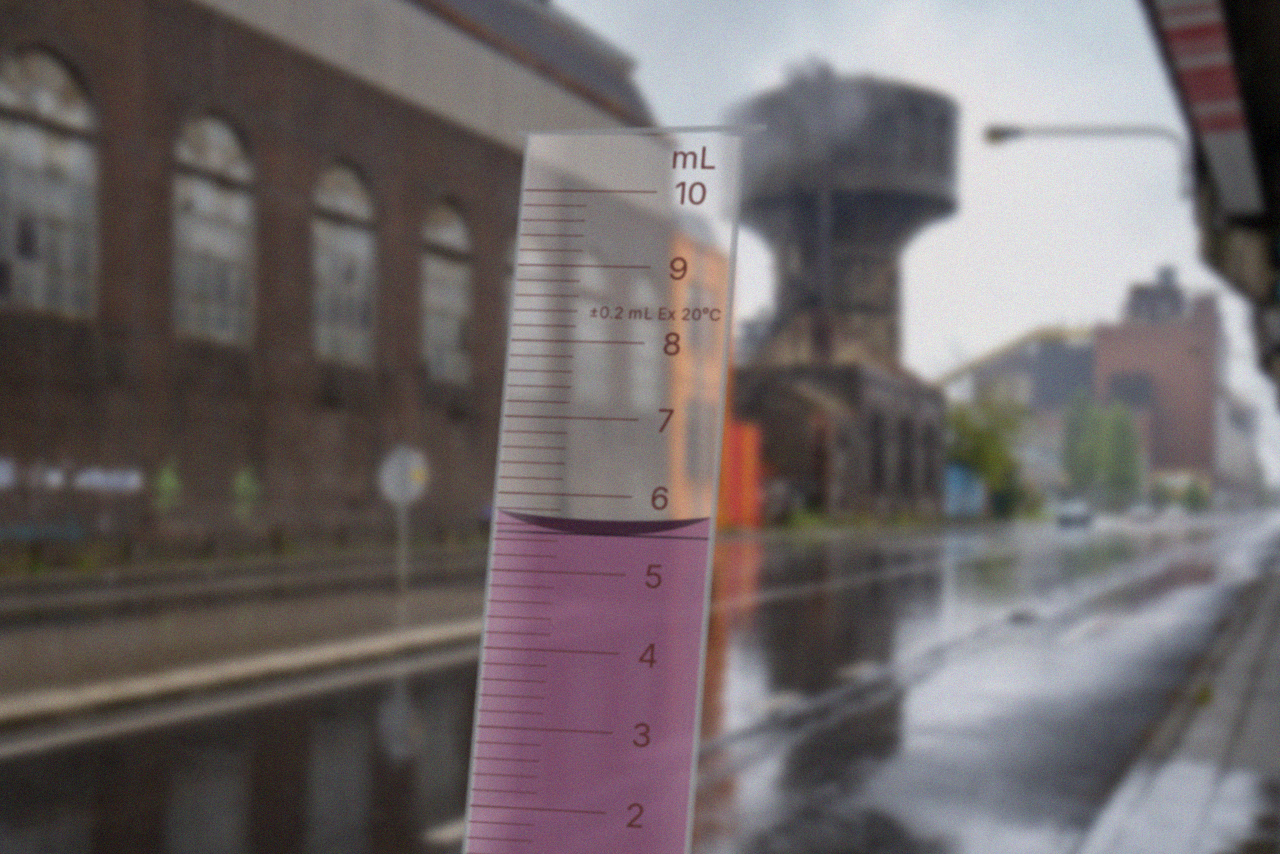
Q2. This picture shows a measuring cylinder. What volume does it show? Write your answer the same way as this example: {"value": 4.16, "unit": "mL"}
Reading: {"value": 5.5, "unit": "mL"}
